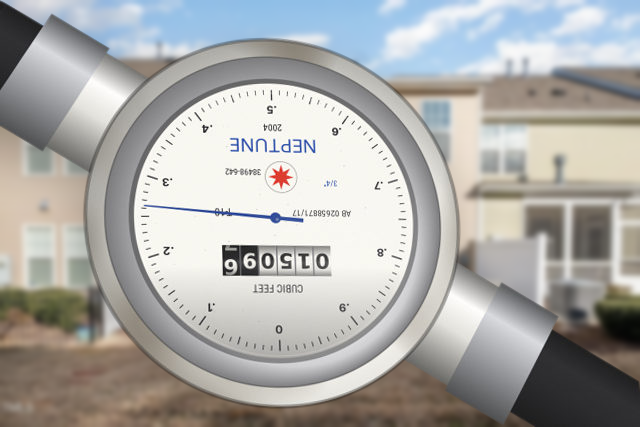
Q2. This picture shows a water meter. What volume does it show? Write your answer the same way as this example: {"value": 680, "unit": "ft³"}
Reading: {"value": 15096.26, "unit": "ft³"}
